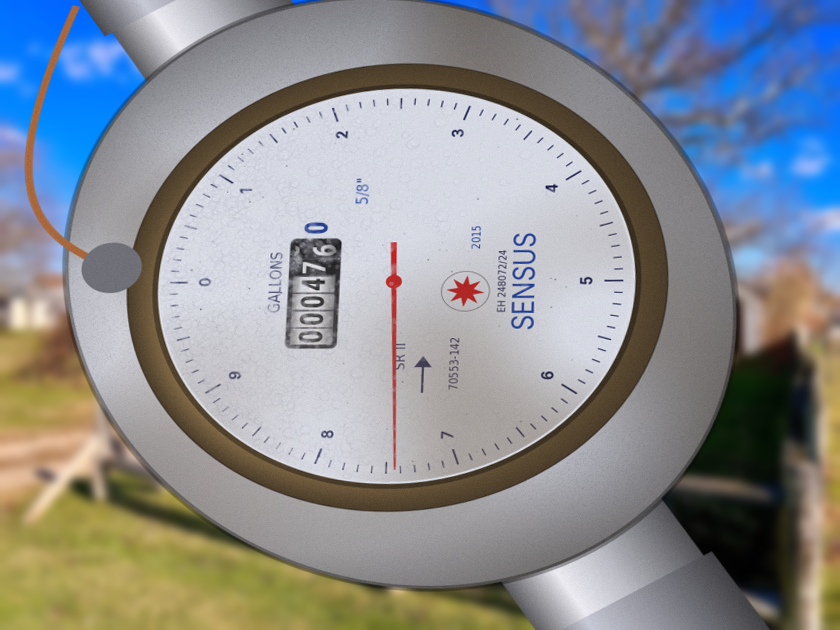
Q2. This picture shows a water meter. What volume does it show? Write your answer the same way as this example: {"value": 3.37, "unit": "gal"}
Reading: {"value": 4757.4, "unit": "gal"}
